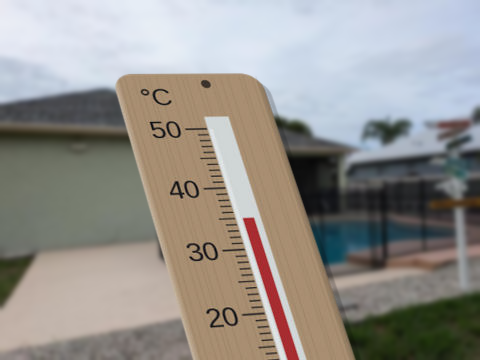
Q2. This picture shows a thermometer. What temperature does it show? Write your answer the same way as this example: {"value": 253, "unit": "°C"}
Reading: {"value": 35, "unit": "°C"}
